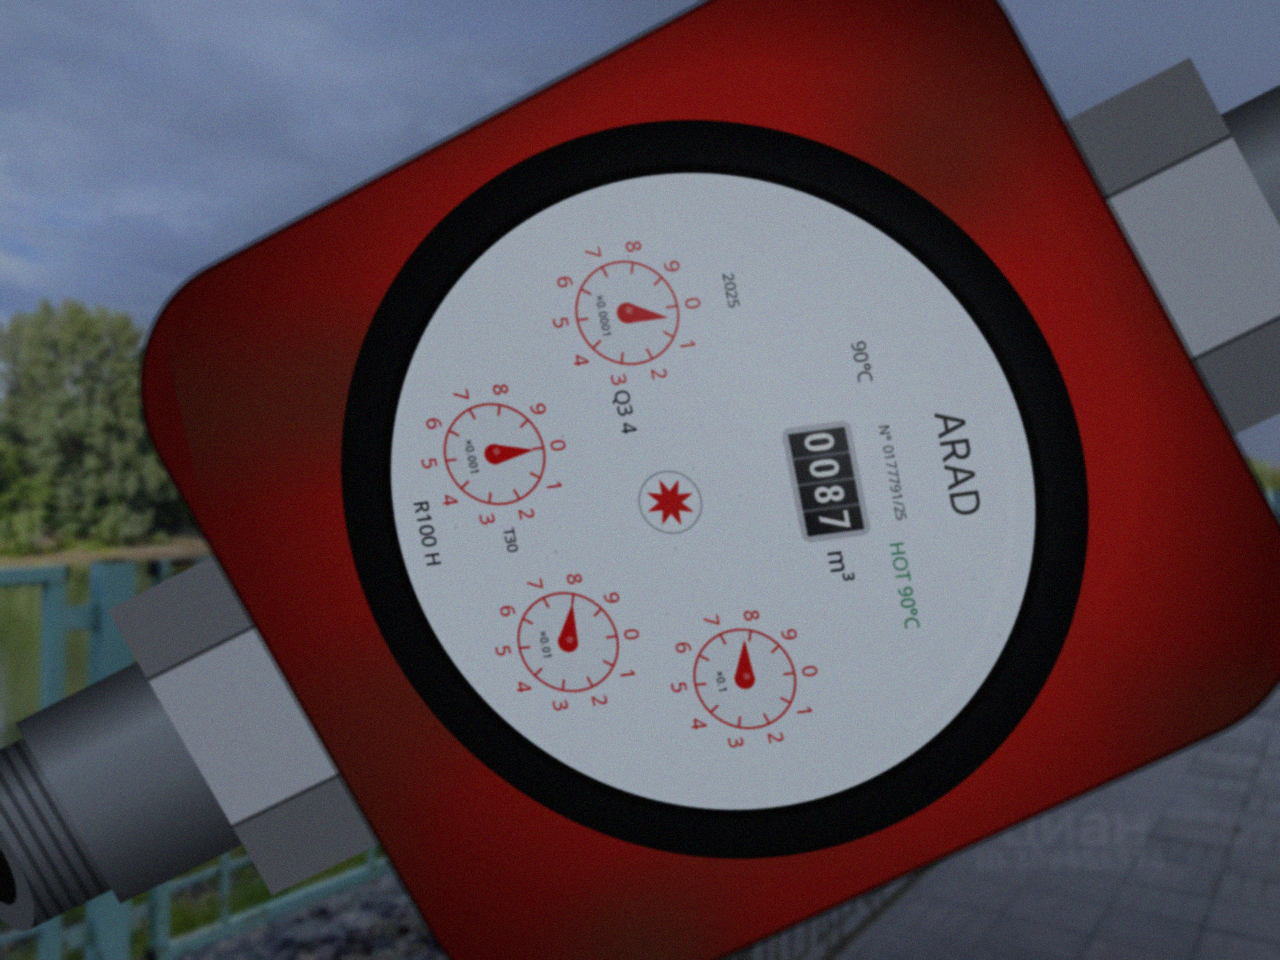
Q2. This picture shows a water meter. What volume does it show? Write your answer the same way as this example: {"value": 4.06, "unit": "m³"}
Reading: {"value": 87.7800, "unit": "m³"}
